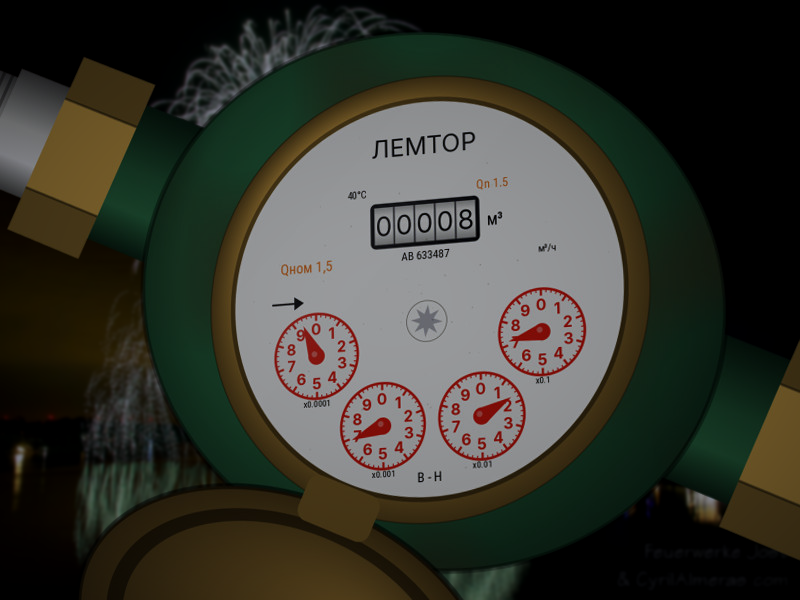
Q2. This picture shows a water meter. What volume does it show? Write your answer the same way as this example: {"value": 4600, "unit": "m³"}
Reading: {"value": 8.7169, "unit": "m³"}
